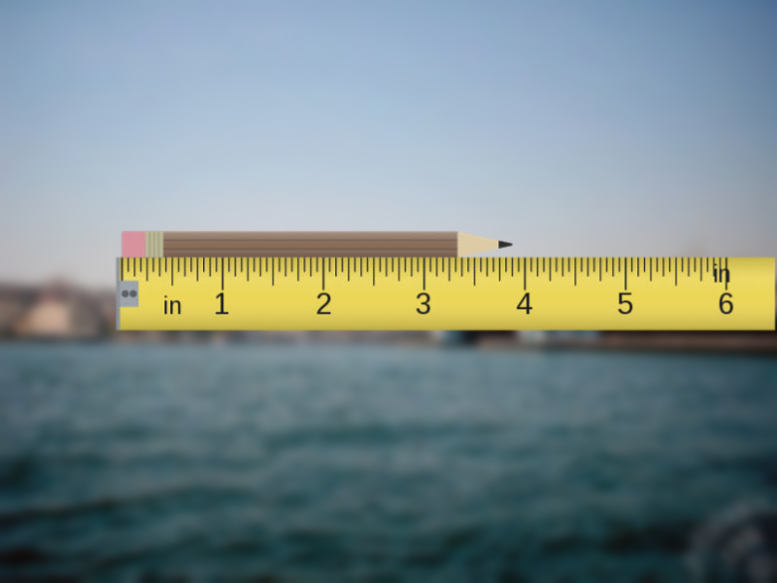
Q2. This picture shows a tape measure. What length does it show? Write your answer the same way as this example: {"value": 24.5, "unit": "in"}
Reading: {"value": 3.875, "unit": "in"}
